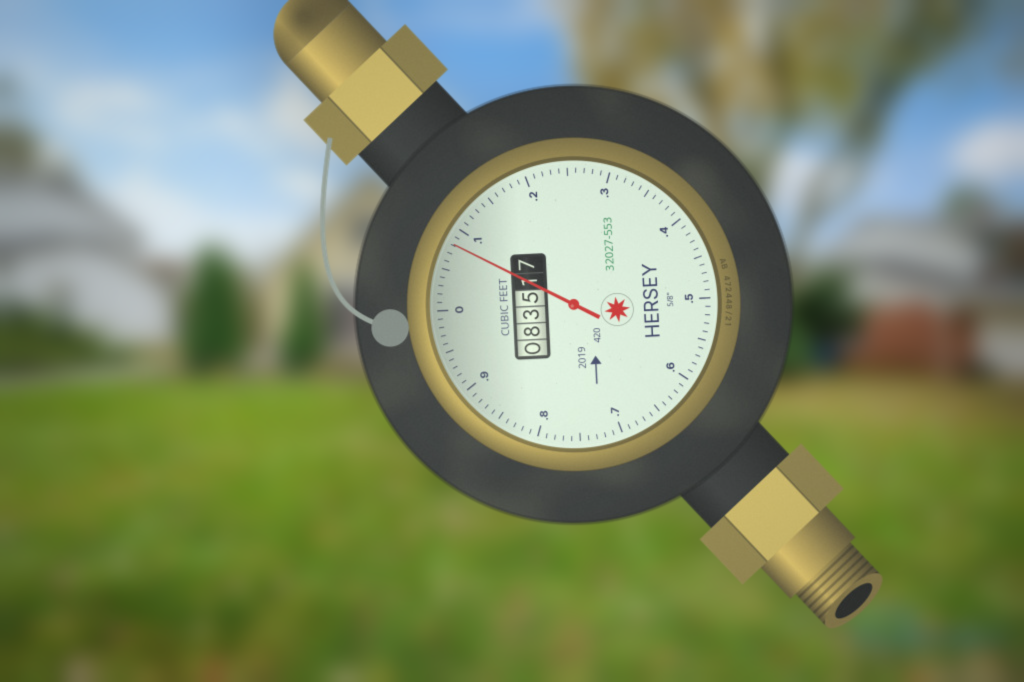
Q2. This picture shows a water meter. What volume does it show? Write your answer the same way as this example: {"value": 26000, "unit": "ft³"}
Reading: {"value": 83517.08, "unit": "ft³"}
